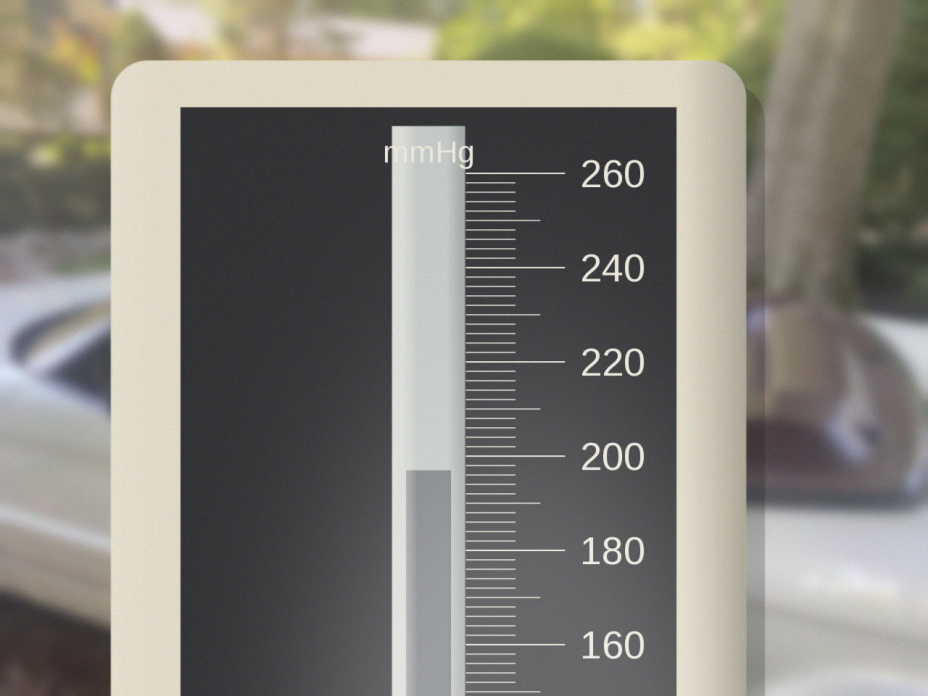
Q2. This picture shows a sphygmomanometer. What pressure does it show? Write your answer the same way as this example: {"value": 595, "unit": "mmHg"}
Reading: {"value": 197, "unit": "mmHg"}
